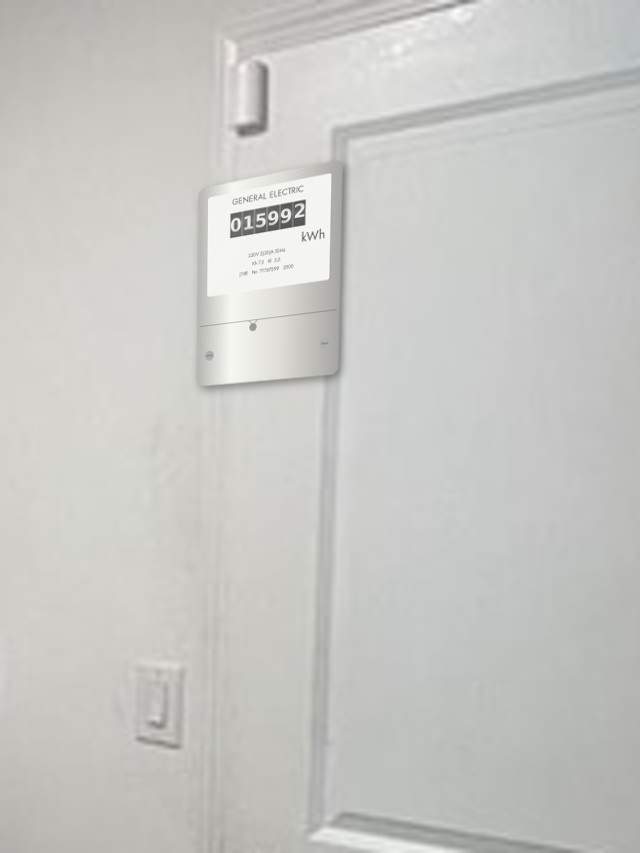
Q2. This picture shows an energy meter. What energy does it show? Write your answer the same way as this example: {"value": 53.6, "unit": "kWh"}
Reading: {"value": 15992, "unit": "kWh"}
